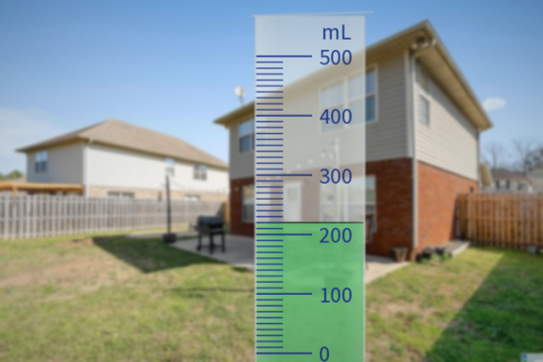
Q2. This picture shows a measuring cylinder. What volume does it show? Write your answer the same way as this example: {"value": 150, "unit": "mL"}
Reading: {"value": 220, "unit": "mL"}
